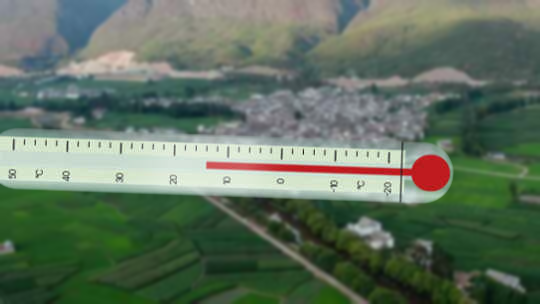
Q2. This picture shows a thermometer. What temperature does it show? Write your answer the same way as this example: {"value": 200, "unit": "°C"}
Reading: {"value": 14, "unit": "°C"}
